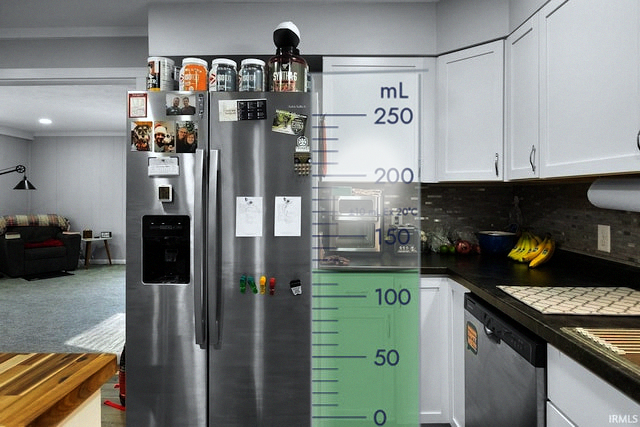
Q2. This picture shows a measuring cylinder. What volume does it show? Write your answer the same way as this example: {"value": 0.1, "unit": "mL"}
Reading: {"value": 120, "unit": "mL"}
